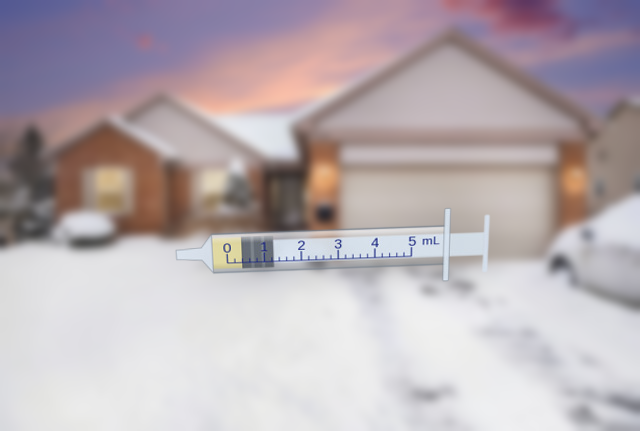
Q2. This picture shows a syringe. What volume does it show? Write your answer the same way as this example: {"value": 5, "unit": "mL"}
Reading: {"value": 0.4, "unit": "mL"}
